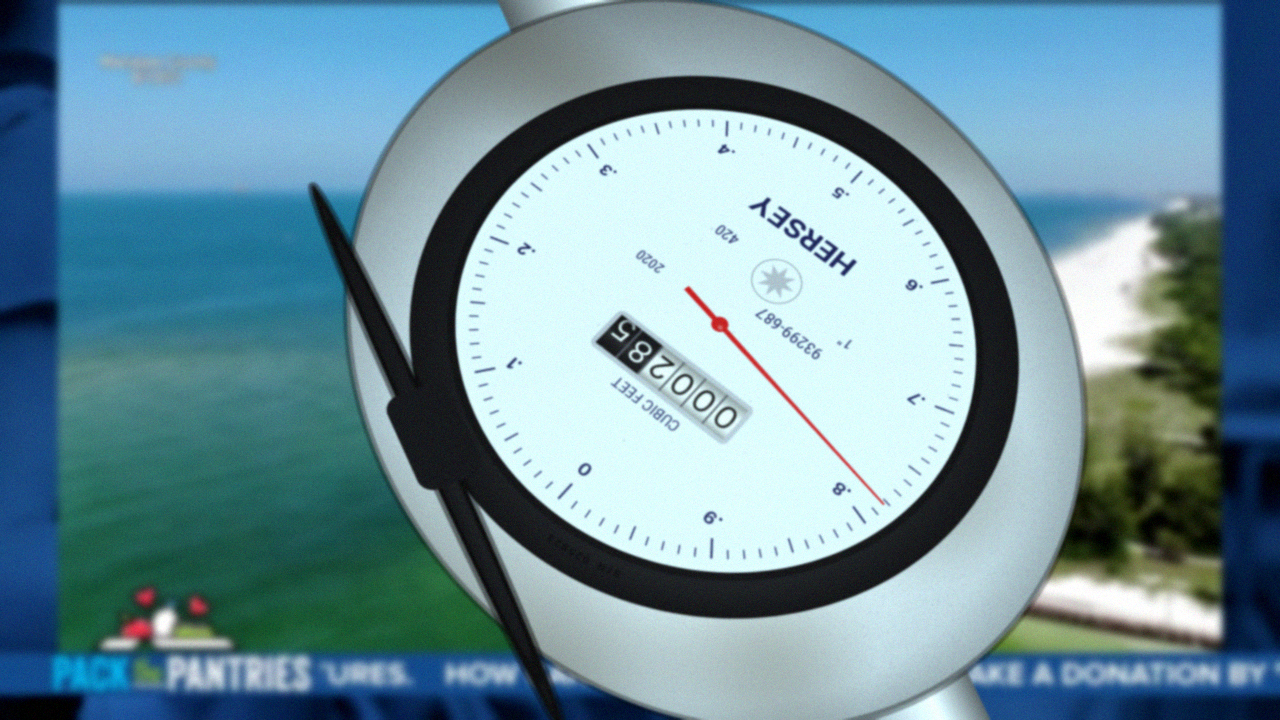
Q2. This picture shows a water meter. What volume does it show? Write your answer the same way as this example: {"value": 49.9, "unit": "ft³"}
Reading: {"value": 284.78, "unit": "ft³"}
